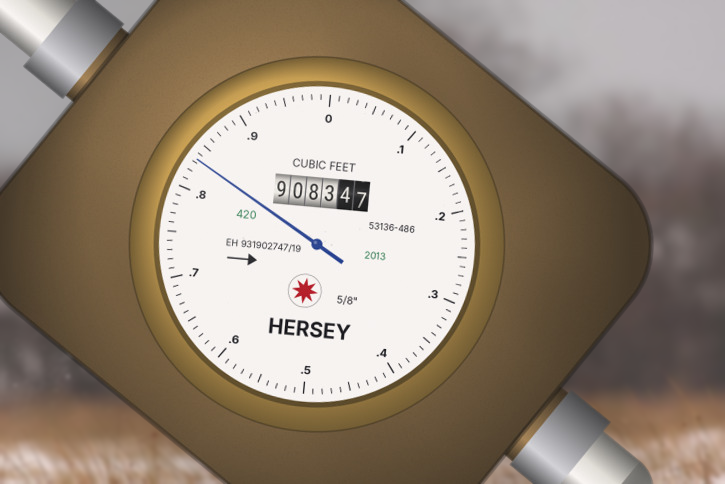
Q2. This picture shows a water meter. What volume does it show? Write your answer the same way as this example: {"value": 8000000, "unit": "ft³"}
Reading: {"value": 908346.83, "unit": "ft³"}
